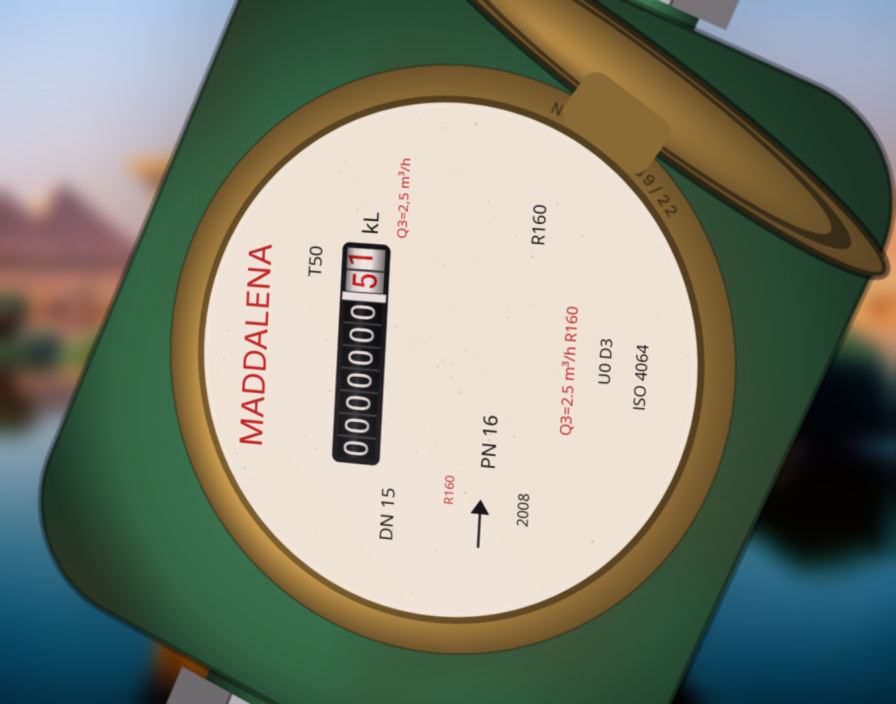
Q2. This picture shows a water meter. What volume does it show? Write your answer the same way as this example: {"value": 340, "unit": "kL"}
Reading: {"value": 0.51, "unit": "kL"}
